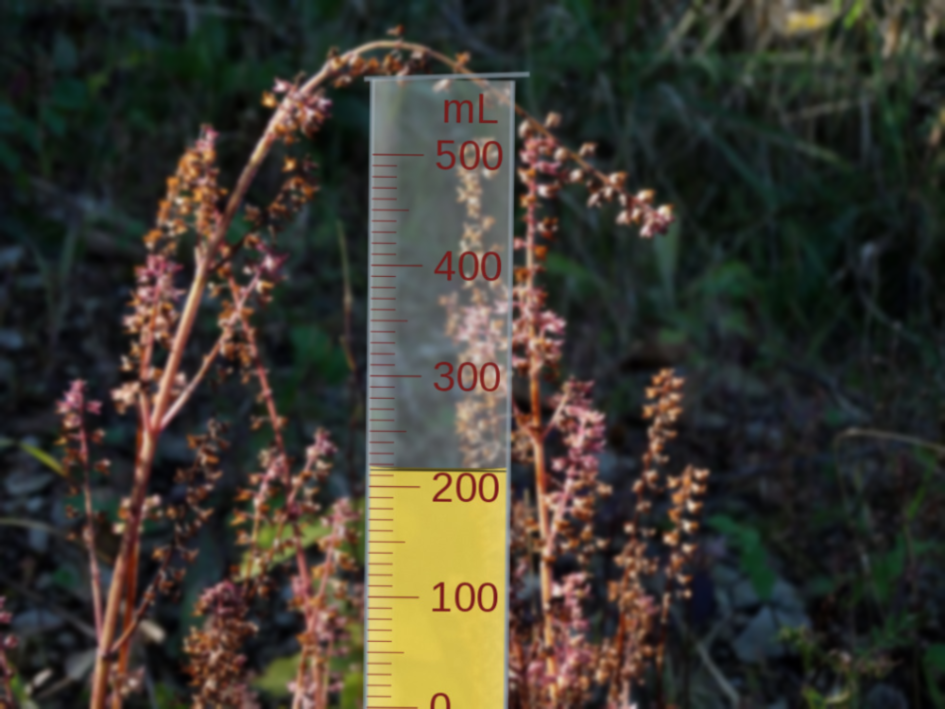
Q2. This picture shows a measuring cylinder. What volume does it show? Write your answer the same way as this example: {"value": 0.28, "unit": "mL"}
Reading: {"value": 215, "unit": "mL"}
